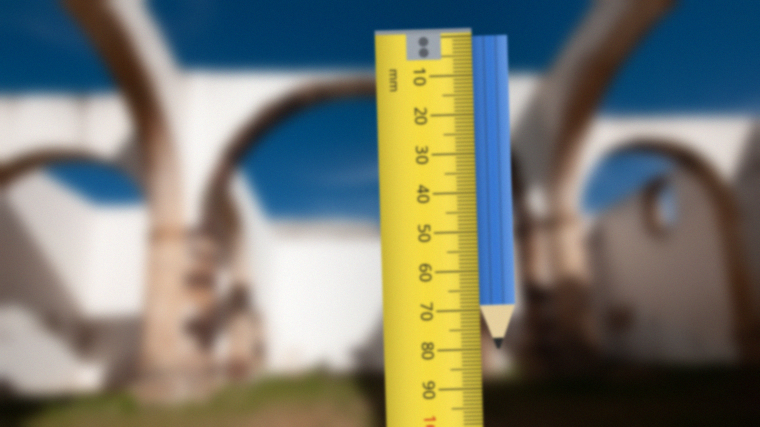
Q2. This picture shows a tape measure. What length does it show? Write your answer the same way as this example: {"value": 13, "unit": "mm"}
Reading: {"value": 80, "unit": "mm"}
